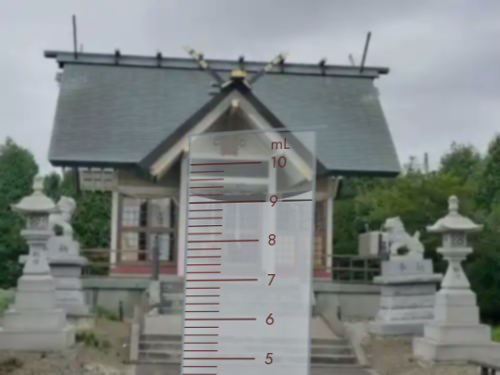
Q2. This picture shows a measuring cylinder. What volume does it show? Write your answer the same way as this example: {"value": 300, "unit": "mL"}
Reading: {"value": 9, "unit": "mL"}
